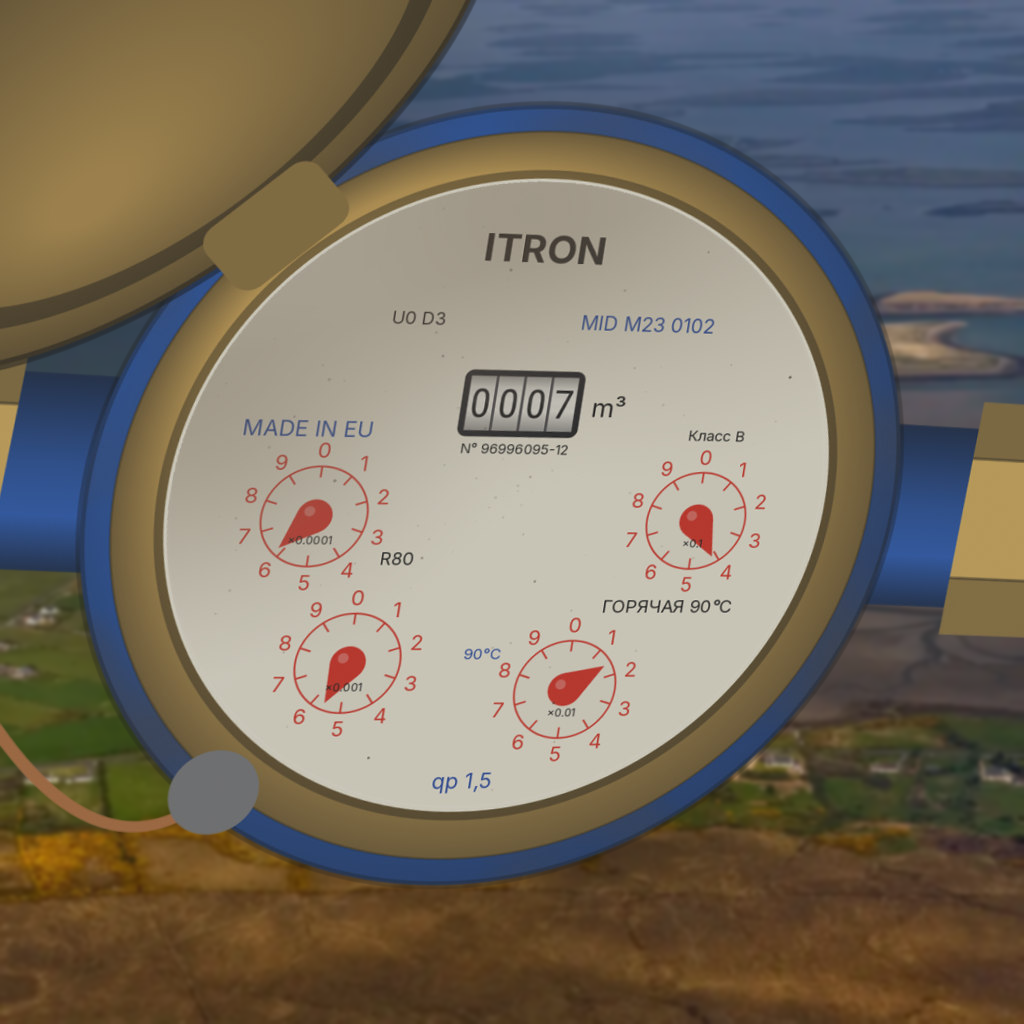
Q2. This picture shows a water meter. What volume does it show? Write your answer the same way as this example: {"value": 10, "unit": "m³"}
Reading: {"value": 7.4156, "unit": "m³"}
